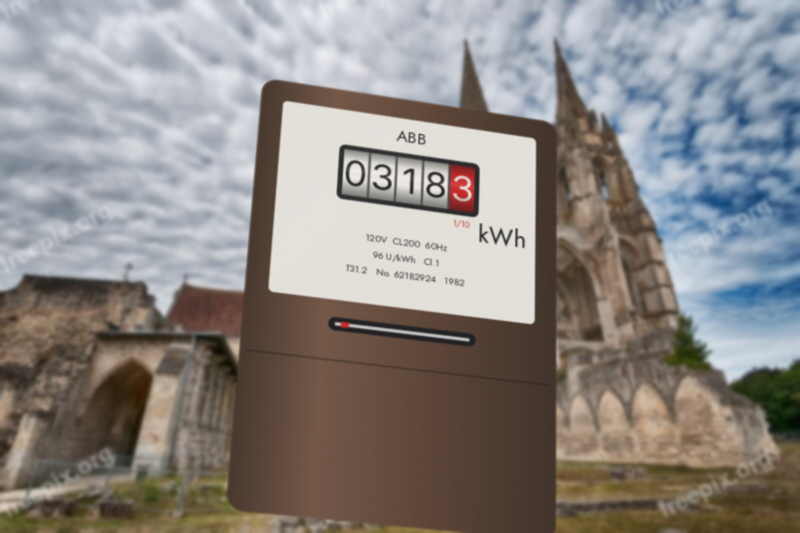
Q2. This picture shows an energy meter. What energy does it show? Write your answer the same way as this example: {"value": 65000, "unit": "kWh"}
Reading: {"value": 318.3, "unit": "kWh"}
